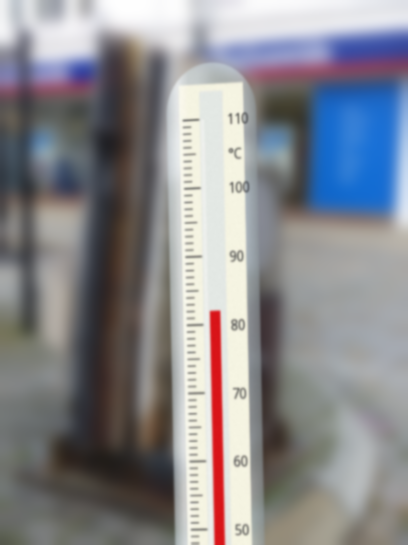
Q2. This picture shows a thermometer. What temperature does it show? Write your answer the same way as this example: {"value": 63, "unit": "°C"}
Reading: {"value": 82, "unit": "°C"}
